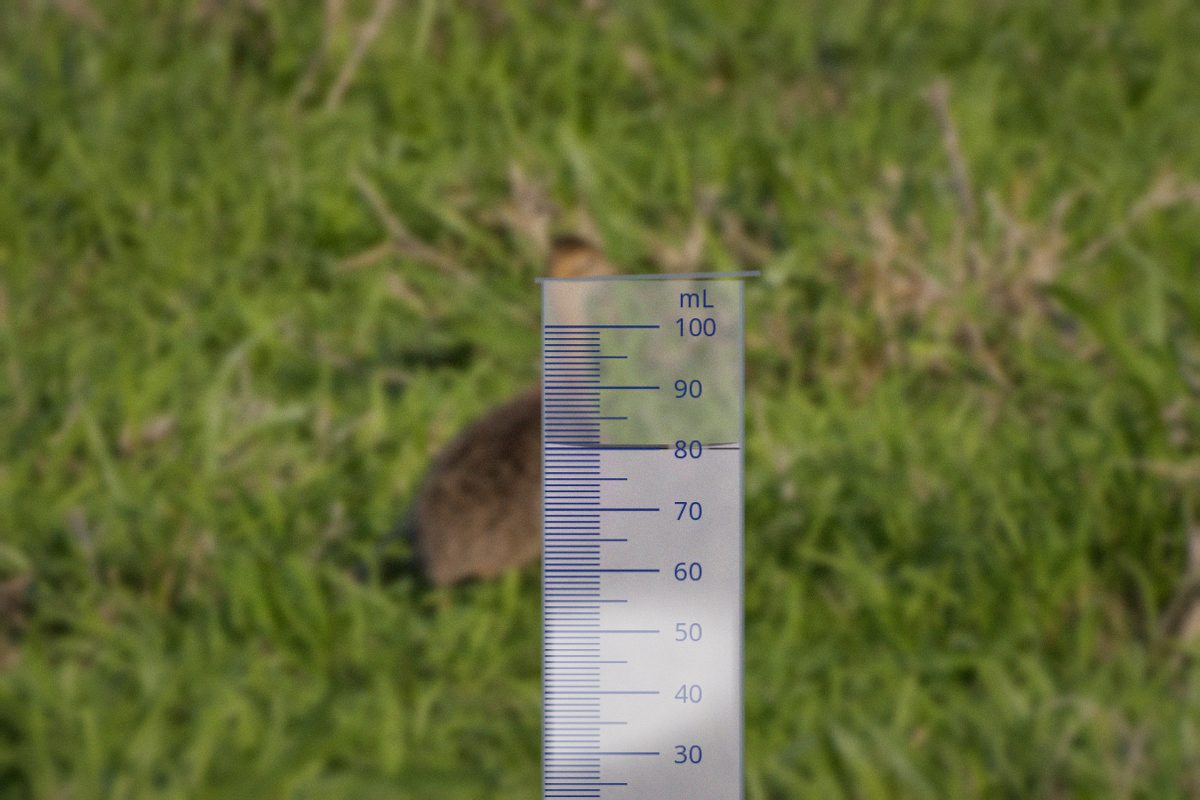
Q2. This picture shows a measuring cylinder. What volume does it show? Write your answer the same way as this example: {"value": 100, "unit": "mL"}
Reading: {"value": 80, "unit": "mL"}
